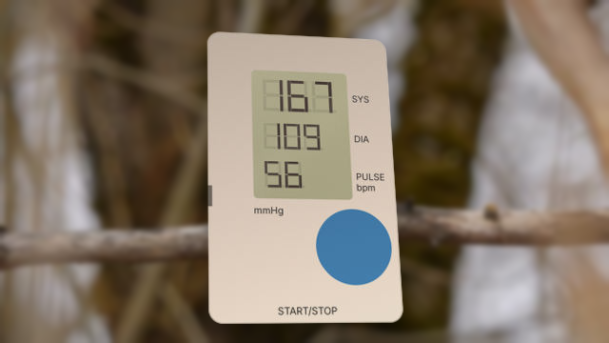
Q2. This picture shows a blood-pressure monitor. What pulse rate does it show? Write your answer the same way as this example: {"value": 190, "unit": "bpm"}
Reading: {"value": 56, "unit": "bpm"}
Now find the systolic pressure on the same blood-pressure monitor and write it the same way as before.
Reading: {"value": 167, "unit": "mmHg"}
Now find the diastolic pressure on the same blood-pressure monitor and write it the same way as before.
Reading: {"value": 109, "unit": "mmHg"}
